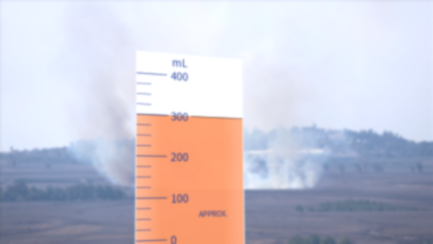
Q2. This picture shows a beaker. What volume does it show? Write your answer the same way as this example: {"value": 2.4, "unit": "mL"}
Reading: {"value": 300, "unit": "mL"}
